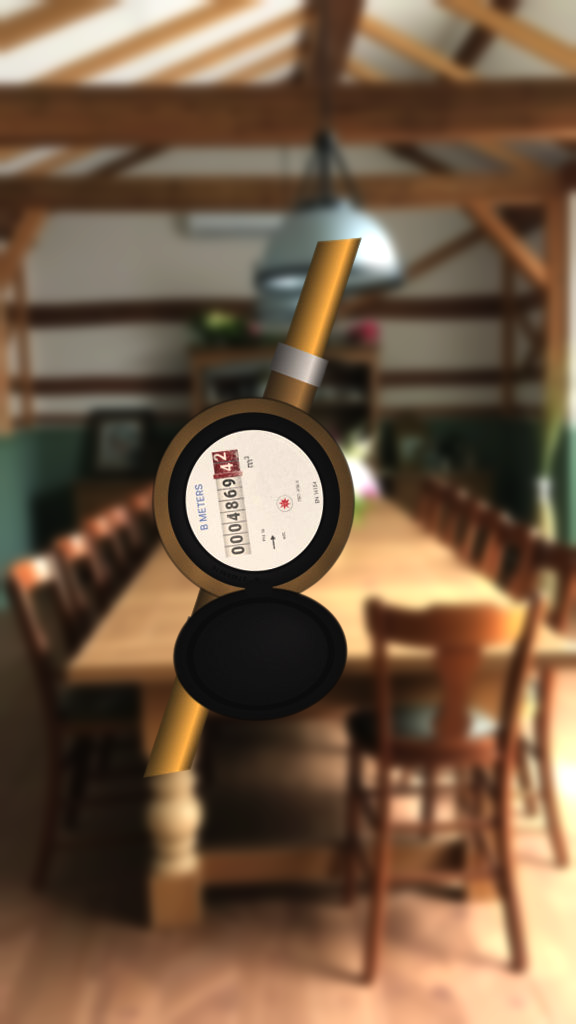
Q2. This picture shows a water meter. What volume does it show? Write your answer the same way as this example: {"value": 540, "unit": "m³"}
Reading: {"value": 4869.42, "unit": "m³"}
